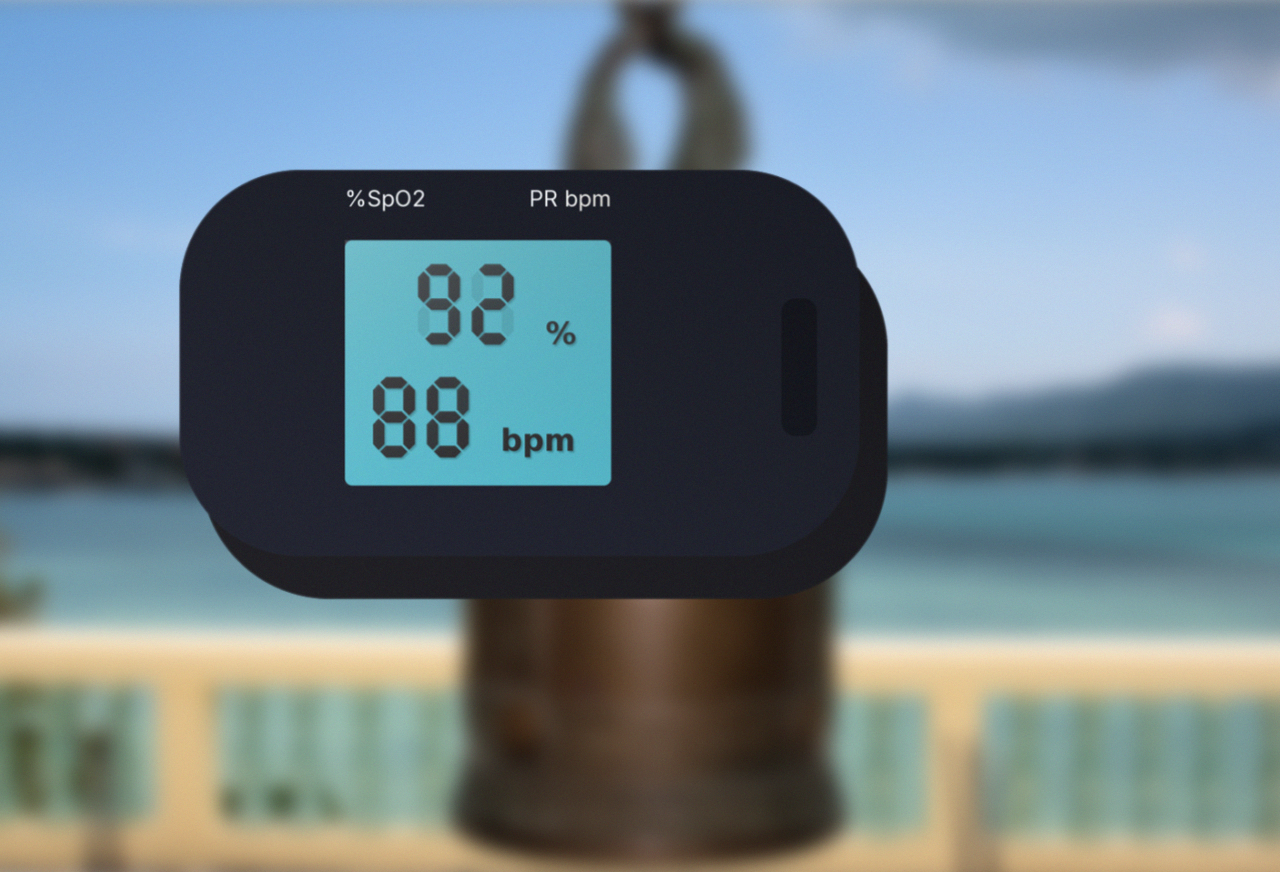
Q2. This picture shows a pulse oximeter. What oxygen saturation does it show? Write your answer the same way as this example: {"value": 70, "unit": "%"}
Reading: {"value": 92, "unit": "%"}
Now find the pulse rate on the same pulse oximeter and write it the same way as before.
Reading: {"value": 88, "unit": "bpm"}
